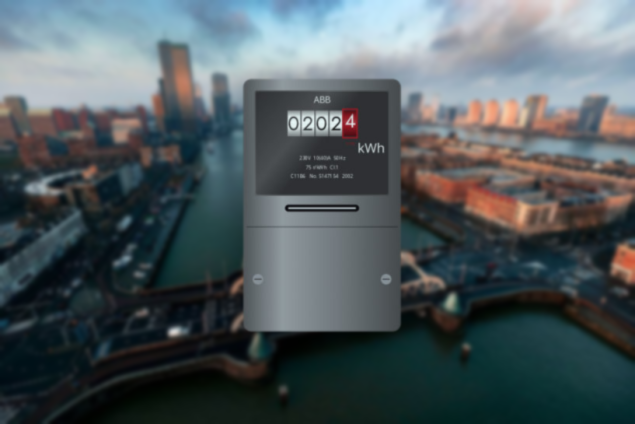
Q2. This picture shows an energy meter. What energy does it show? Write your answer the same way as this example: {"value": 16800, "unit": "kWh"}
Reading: {"value": 202.4, "unit": "kWh"}
